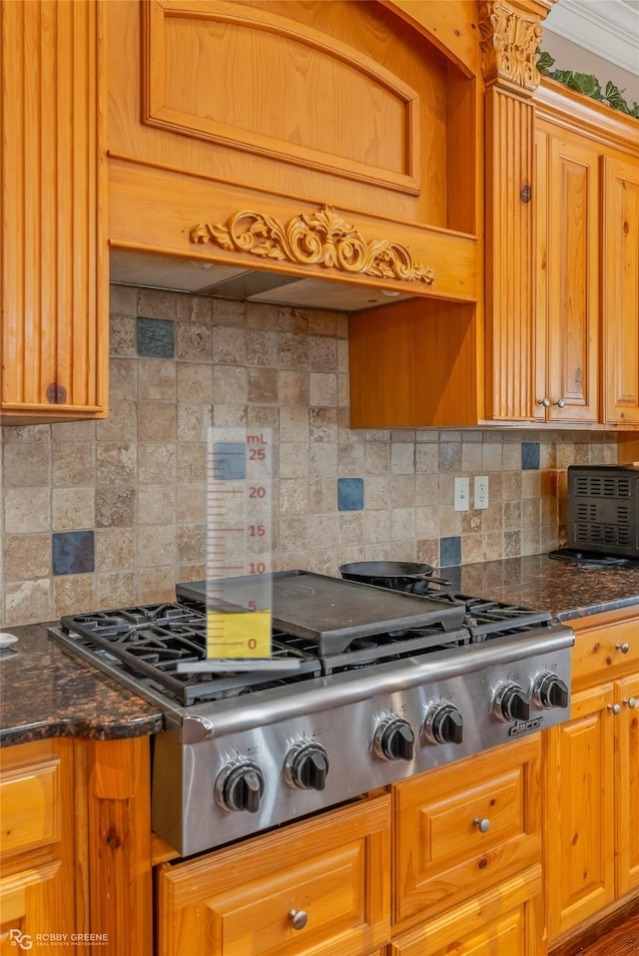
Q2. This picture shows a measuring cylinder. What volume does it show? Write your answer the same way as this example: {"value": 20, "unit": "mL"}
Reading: {"value": 4, "unit": "mL"}
